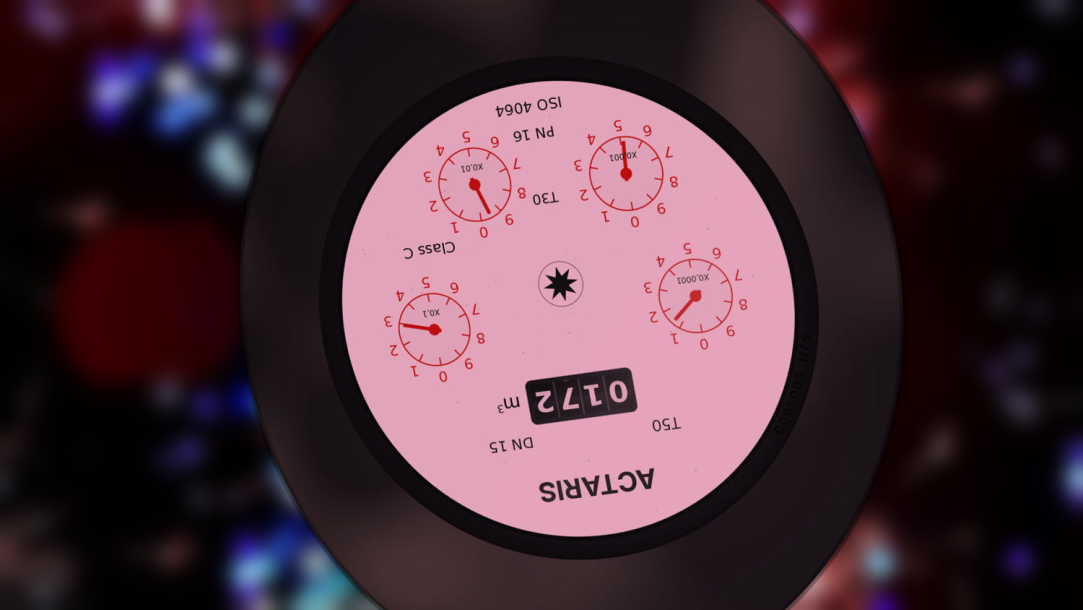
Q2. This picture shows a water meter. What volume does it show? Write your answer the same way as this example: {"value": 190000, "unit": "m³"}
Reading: {"value": 172.2951, "unit": "m³"}
